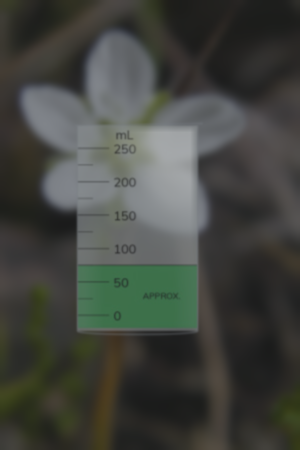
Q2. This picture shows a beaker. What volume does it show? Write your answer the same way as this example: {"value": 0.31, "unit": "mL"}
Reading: {"value": 75, "unit": "mL"}
